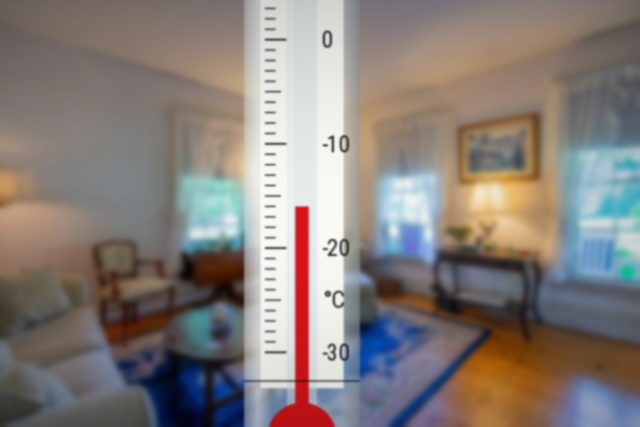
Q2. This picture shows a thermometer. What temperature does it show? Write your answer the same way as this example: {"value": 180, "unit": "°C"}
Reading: {"value": -16, "unit": "°C"}
